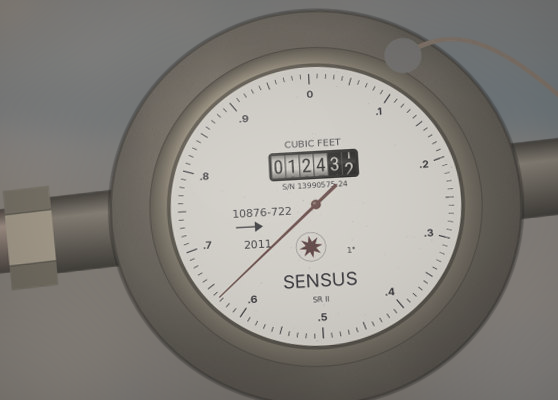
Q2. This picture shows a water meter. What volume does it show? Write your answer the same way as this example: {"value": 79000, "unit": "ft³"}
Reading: {"value": 12431.63, "unit": "ft³"}
